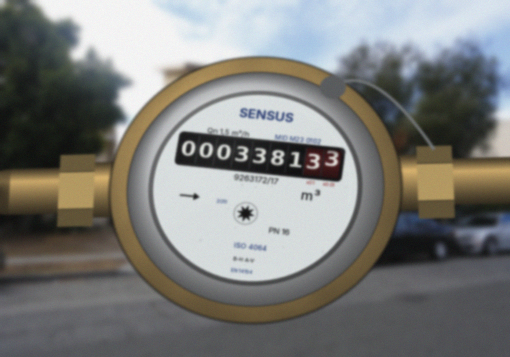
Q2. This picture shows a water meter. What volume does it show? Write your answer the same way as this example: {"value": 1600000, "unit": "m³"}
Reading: {"value": 3381.33, "unit": "m³"}
